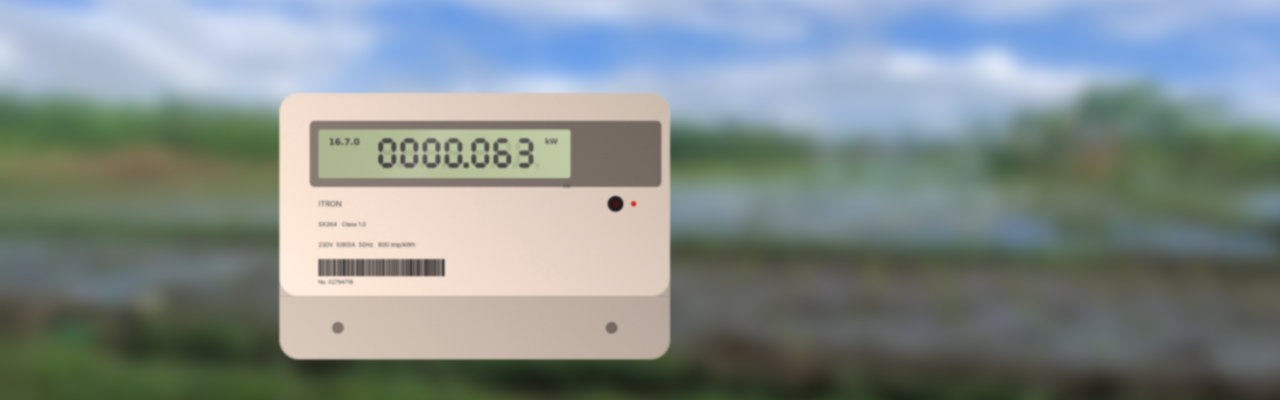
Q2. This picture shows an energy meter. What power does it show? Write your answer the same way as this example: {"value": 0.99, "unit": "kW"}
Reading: {"value": 0.063, "unit": "kW"}
